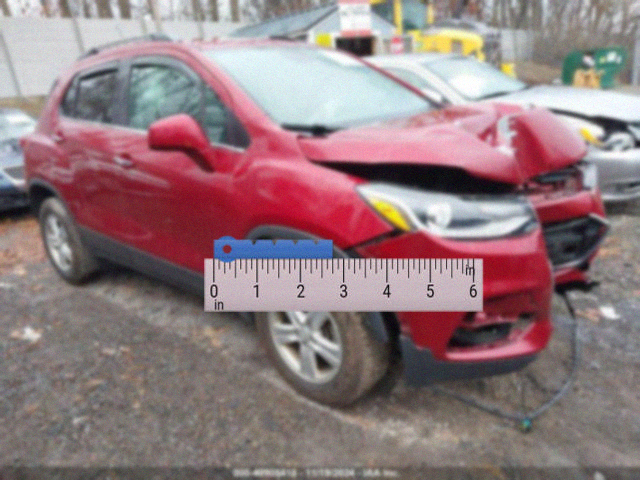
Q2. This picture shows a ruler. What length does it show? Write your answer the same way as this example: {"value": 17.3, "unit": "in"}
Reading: {"value": 2.75, "unit": "in"}
